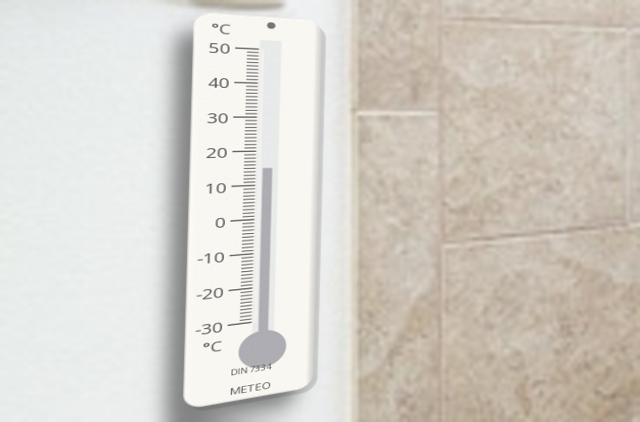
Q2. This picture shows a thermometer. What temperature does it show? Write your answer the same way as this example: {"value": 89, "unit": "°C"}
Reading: {"value": 15, "unit": "°C"}
